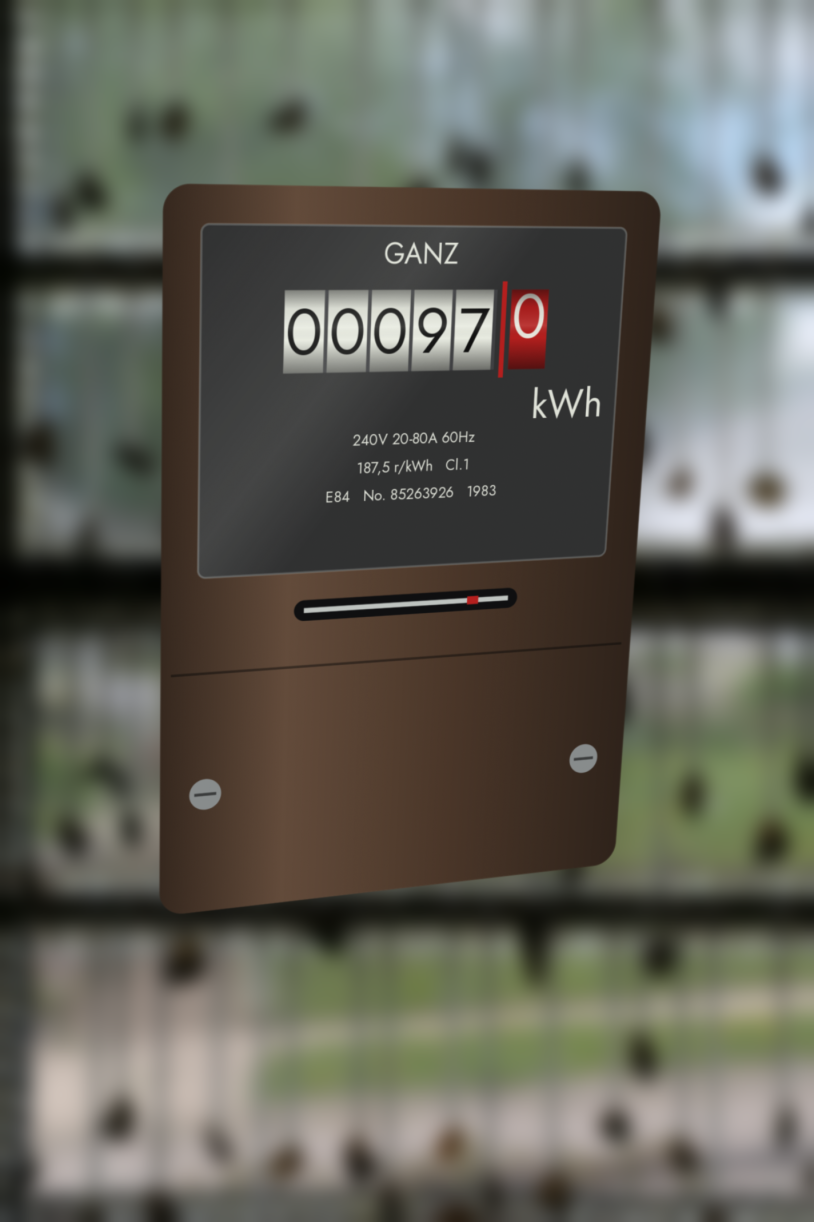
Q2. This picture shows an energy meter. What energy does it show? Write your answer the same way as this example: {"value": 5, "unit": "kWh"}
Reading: {"value": 97.0, "unit": "kWh"}
